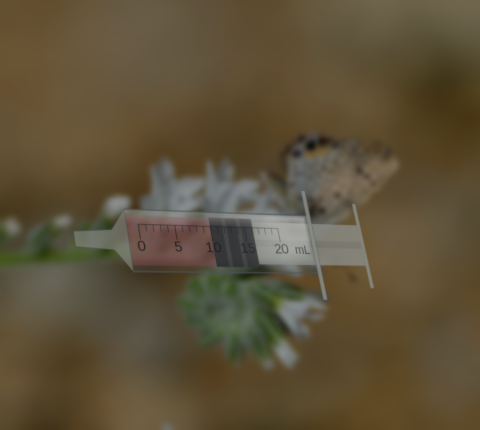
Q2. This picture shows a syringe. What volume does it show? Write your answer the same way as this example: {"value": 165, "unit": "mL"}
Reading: {"value": 10, "unit": "mL"}
